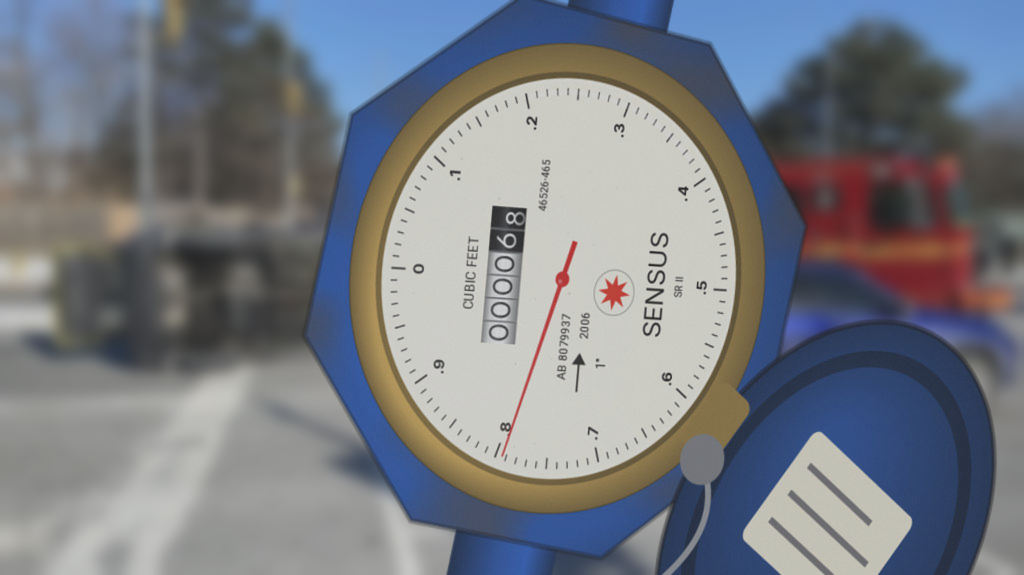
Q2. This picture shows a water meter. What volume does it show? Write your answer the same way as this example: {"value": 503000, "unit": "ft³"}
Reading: {"value": 67.79, "unit": "ft³"}
